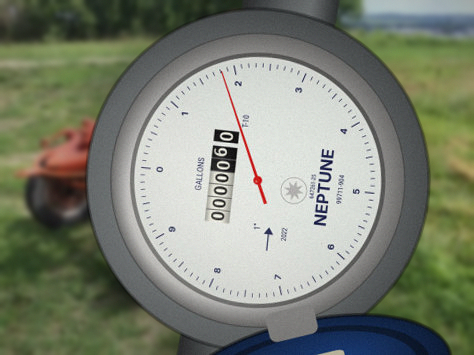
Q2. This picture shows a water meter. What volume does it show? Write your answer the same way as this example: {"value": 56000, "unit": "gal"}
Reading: {"value": 61.8, "unit": "gal"}
